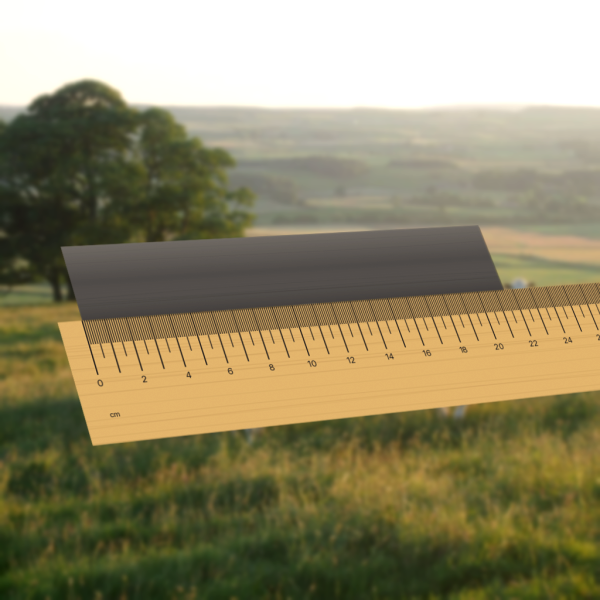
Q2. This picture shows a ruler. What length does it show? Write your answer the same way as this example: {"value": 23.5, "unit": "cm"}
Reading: {"value": 21.5, "unit": "cm"}
